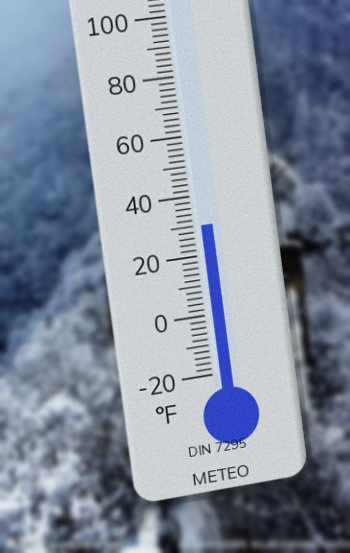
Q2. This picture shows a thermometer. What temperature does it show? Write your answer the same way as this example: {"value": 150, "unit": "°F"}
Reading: {"value": 30, "unit": "°F"}
